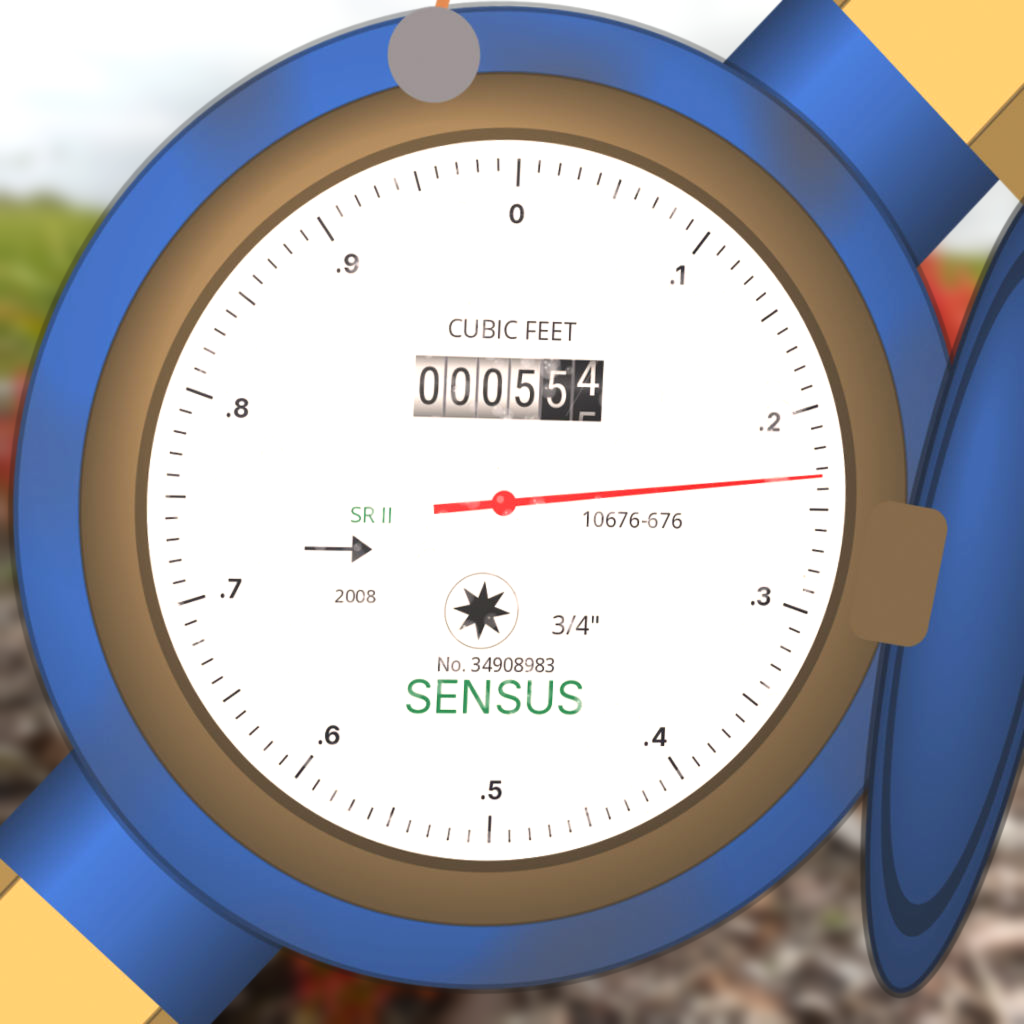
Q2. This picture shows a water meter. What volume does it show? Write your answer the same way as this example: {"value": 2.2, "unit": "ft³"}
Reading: {"value": 554.23, "unit": "ft³"}
